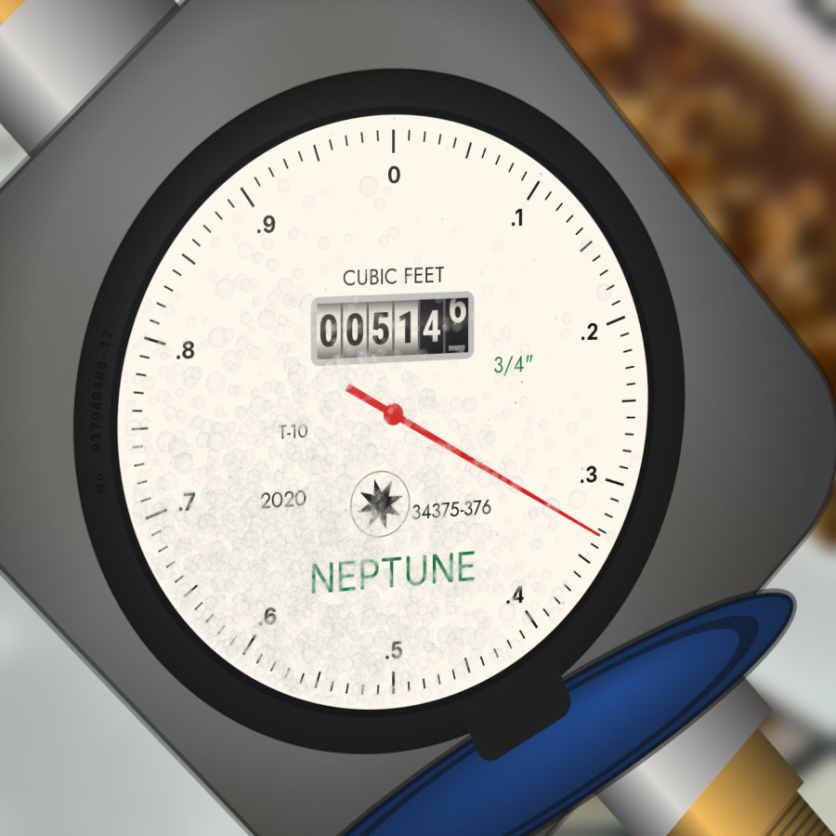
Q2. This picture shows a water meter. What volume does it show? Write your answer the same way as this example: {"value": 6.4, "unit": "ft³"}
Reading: {"value": 5146.33, "unit": "ft³"}
